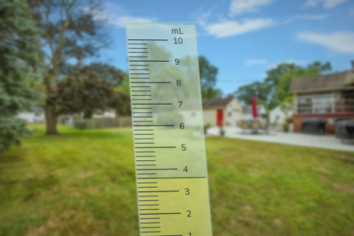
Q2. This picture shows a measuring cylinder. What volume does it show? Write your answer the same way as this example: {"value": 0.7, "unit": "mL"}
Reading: {"value": 3.6, "unit": "mL"}
